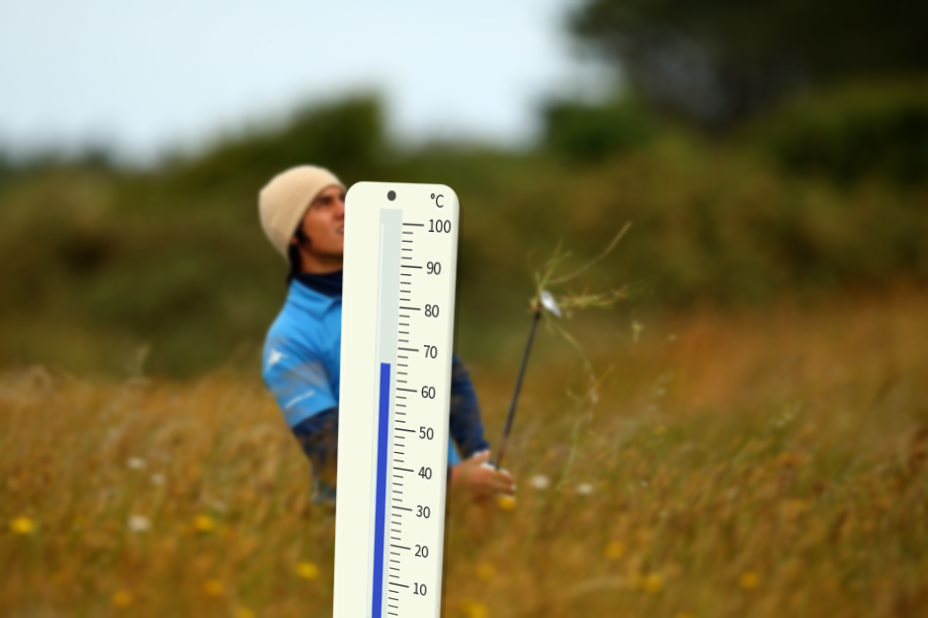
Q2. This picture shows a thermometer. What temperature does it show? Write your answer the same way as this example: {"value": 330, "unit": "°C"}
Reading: {"value": 66, "unit": "°C"}
